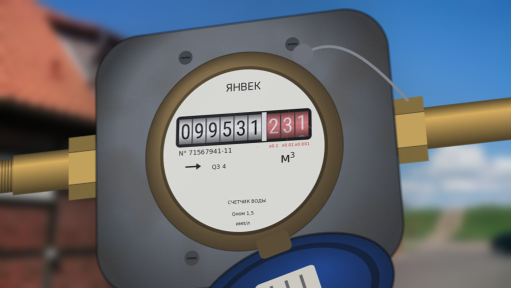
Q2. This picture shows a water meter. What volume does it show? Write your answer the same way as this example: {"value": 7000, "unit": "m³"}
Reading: {"value": 99531.231, "unit": "m³"}
